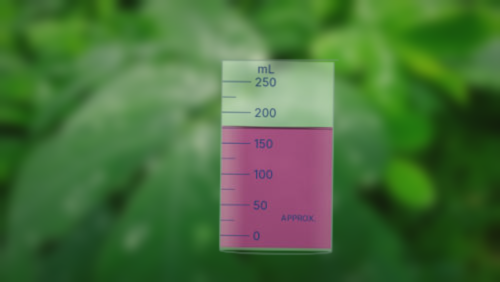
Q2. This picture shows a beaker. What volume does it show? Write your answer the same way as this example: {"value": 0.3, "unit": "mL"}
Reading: {"value": 175, "unit": "mL"}
